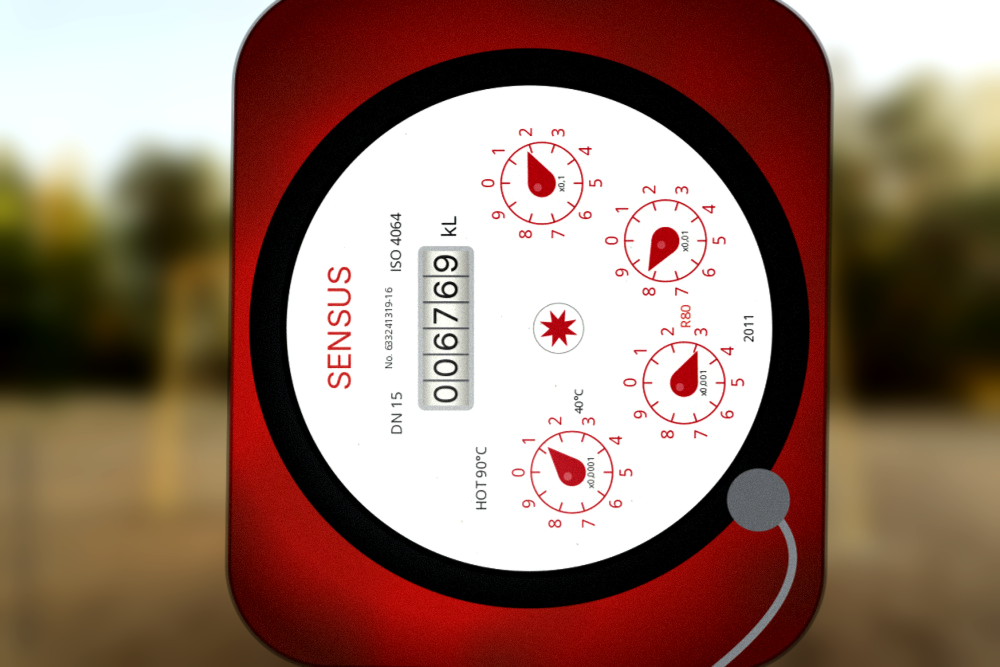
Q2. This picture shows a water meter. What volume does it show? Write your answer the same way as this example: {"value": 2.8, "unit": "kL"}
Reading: {"value": 6769.1831, "unit": "kL"}
